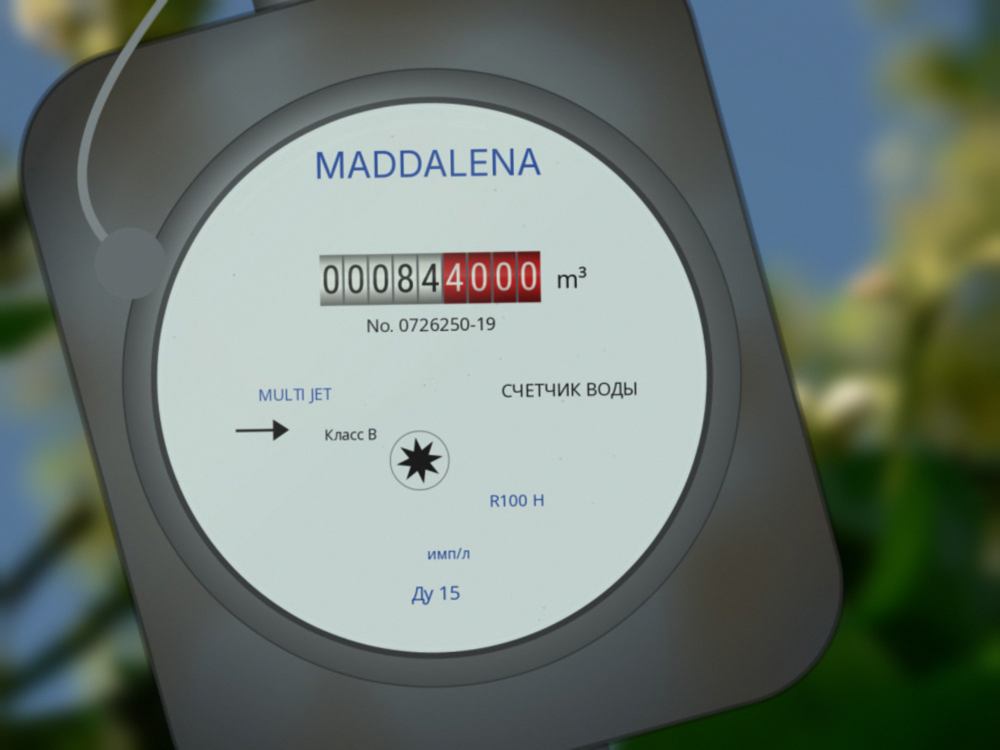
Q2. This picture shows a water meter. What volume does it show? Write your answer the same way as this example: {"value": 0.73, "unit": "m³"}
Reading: {"value": 84.4000, "unit": "m³"}
